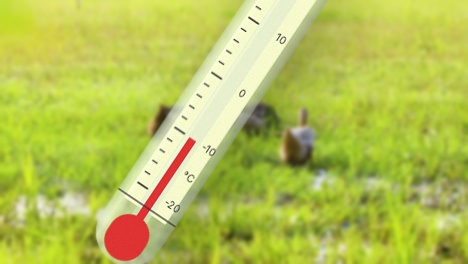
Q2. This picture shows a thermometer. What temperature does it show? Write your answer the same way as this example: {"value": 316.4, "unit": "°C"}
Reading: {"value": -10, "unit": "°C"}
